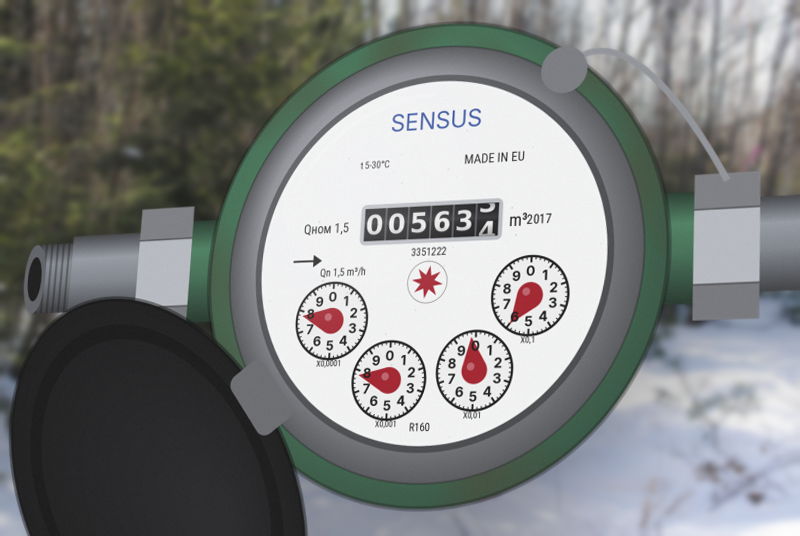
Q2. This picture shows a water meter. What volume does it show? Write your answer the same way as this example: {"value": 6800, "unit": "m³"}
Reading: {"value": 5633.5977, "unit": "m³"}
